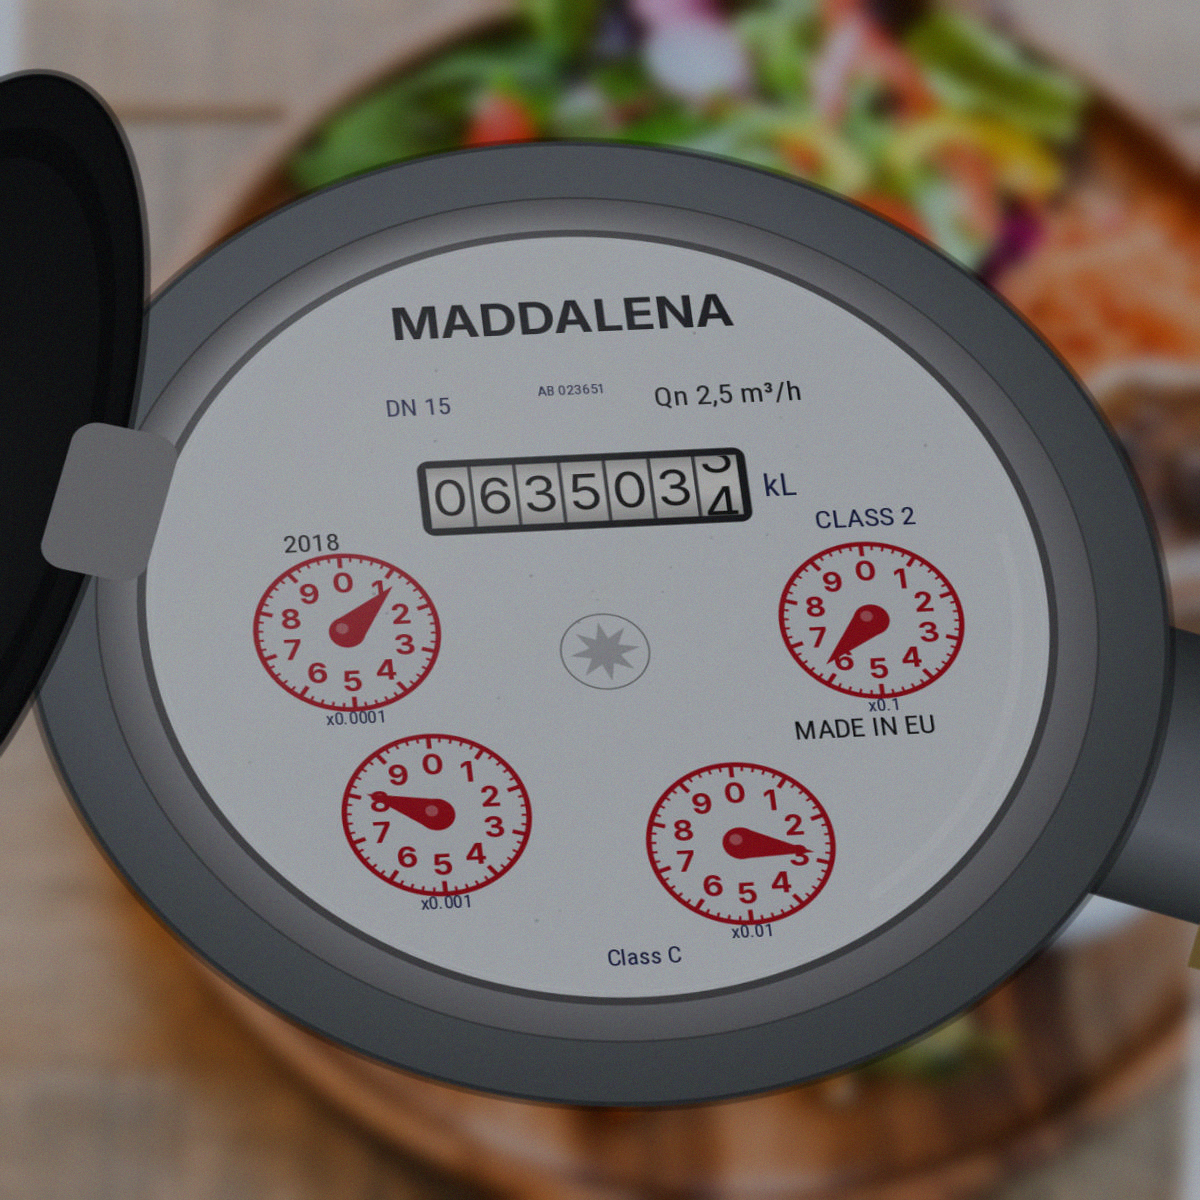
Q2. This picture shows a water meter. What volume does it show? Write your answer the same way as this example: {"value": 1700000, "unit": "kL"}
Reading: {"value": 635033.6281, "unit": "kL"}
